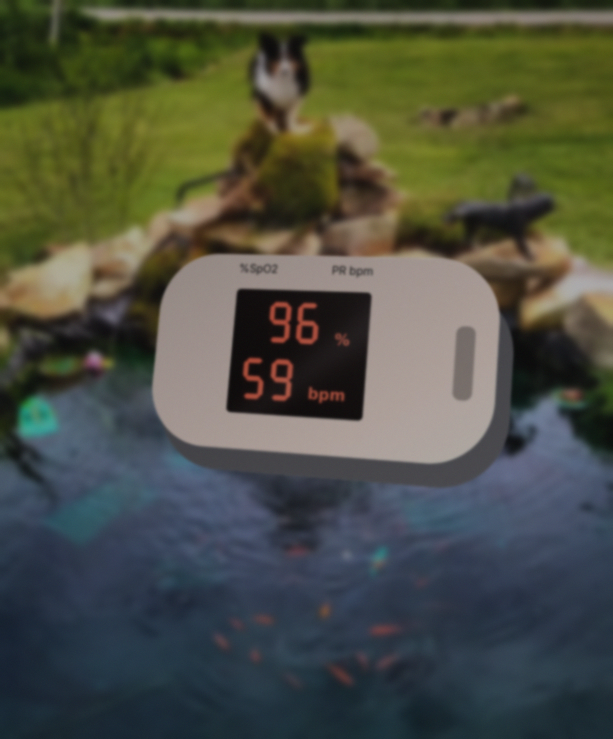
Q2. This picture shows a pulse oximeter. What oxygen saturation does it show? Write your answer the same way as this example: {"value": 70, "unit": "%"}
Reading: {"value": 96, "unit": "%"}
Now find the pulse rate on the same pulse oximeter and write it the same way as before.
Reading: {"value": 59, "unit": "bpm"}
